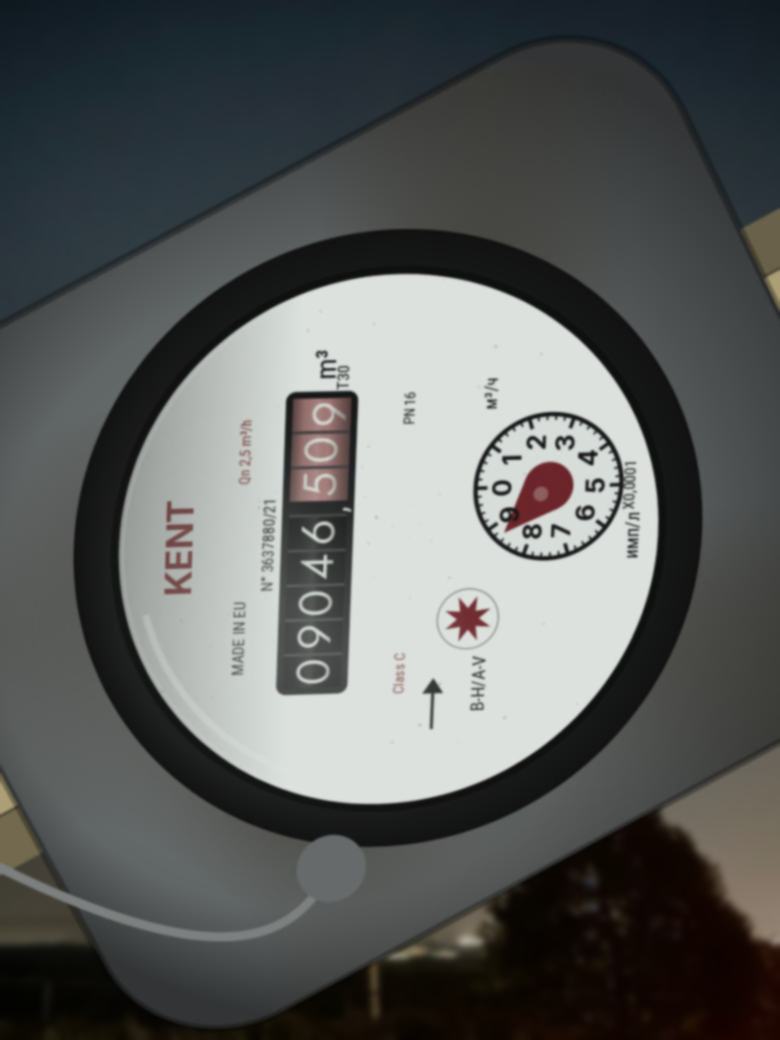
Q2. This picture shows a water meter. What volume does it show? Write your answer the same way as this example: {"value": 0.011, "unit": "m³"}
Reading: {"value": 9046.5088, "unit": "m³"}
